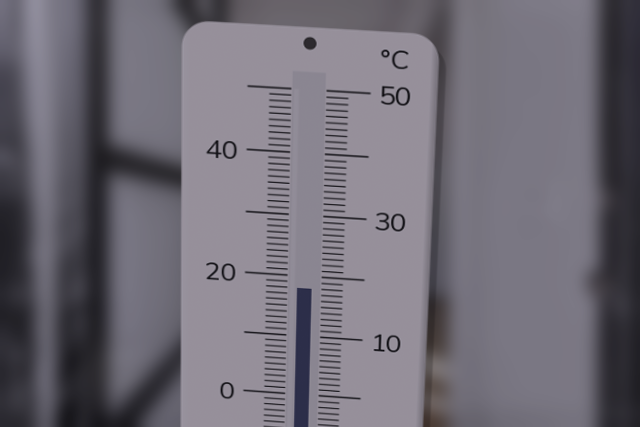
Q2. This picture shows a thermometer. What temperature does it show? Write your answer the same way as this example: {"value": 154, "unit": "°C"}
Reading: {"value": 18, "unit": "°C"}
